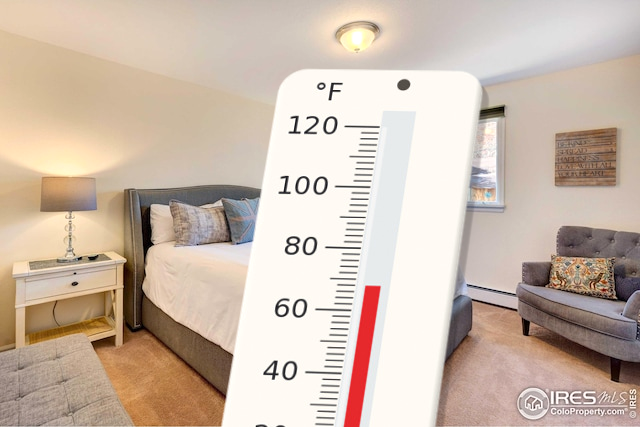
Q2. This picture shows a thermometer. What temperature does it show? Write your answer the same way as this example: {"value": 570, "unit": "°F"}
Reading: {"value": 68, "unit": "°F"}
